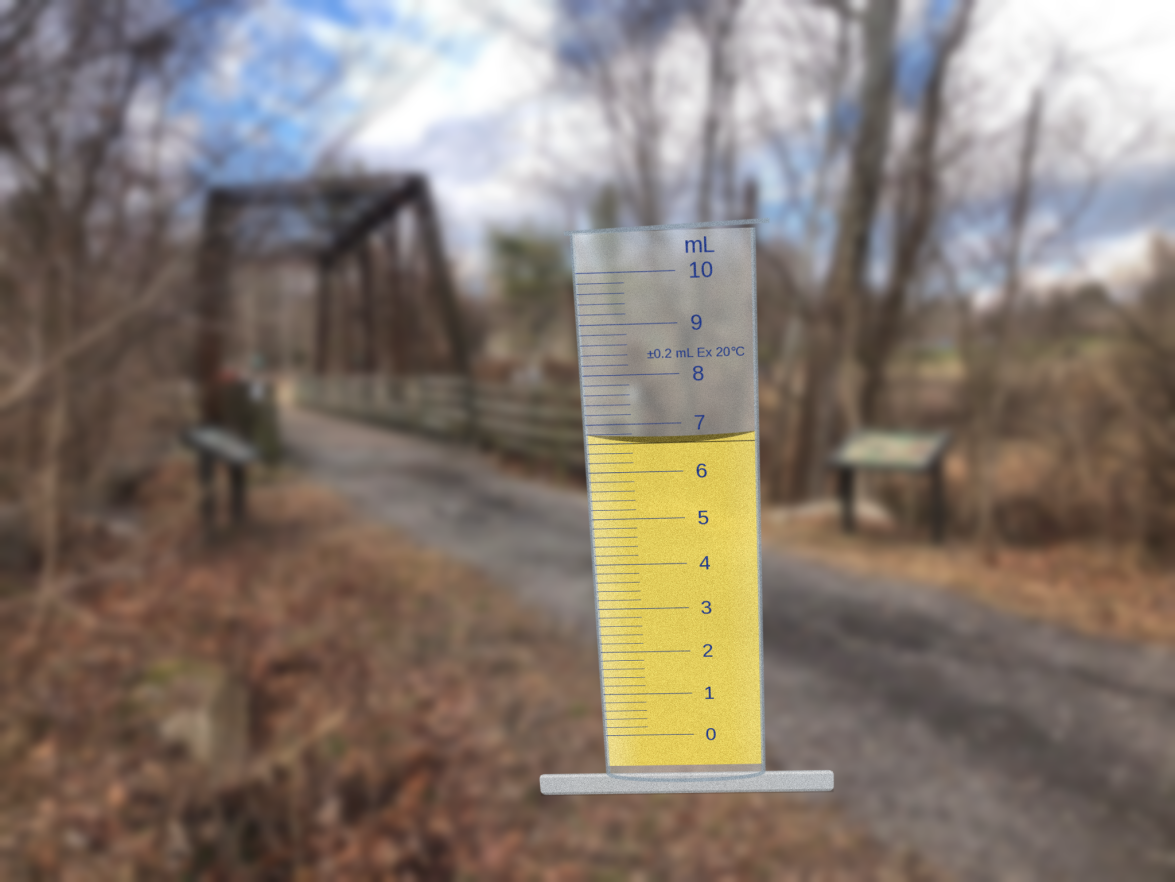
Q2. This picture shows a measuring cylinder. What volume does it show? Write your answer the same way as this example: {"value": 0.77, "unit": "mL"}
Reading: {"value": 6.6, "unit": "mL"}
